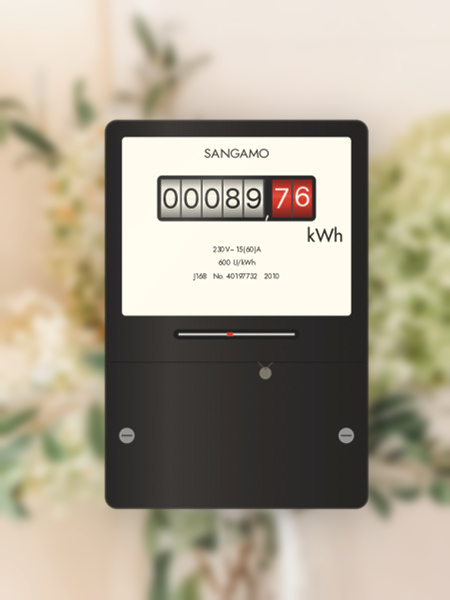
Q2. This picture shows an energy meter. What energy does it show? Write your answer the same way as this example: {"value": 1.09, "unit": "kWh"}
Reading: {"value": 89.76, "unit": "kWh"}
